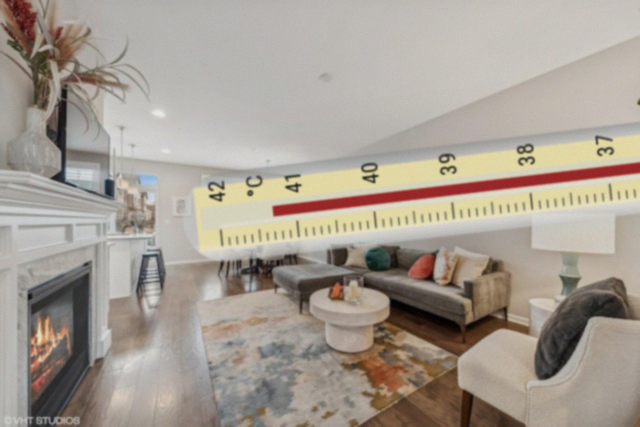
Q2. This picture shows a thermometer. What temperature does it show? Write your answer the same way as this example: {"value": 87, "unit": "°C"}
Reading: {"value": 41.3, "unit": "°C"}
